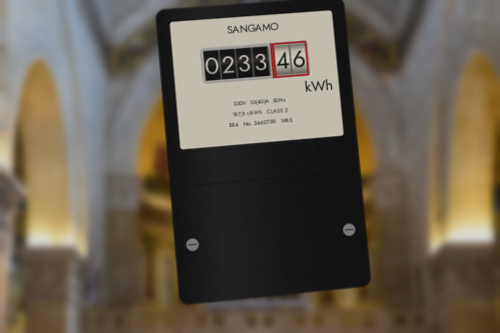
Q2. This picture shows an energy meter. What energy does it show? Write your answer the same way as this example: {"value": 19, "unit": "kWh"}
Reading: {"value": 233.46, "unit": "kWh"}
